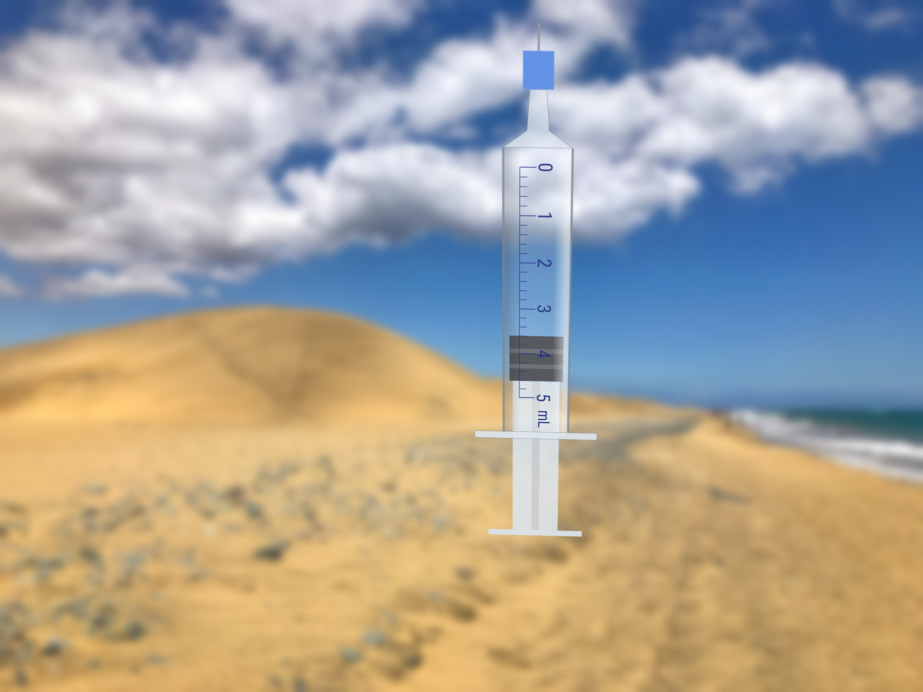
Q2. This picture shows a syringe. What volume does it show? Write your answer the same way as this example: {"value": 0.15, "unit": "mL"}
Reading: {"value": 3.6, "unit": "mL"}
